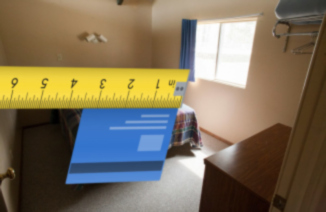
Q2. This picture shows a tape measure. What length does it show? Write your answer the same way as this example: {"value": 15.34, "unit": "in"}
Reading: {"value": 3.5, "unit": "in"}
